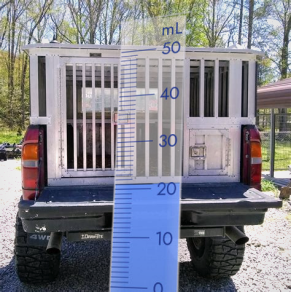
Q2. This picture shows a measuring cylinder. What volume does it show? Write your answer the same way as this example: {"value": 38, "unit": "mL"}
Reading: {"value": 21, "unit": "mL"}
